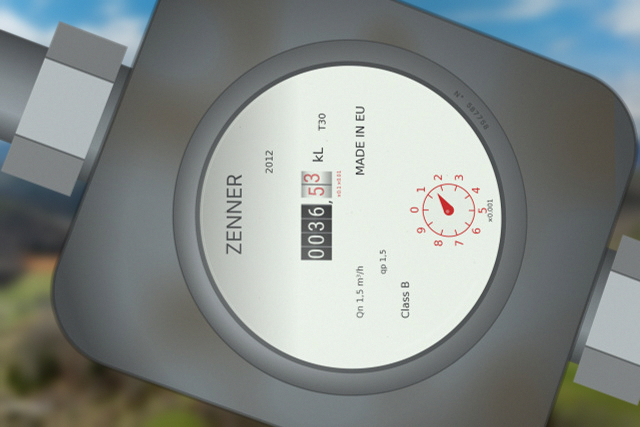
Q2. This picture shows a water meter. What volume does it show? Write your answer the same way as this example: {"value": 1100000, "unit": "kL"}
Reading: {"value": 36.531, "unit": "kL"}
